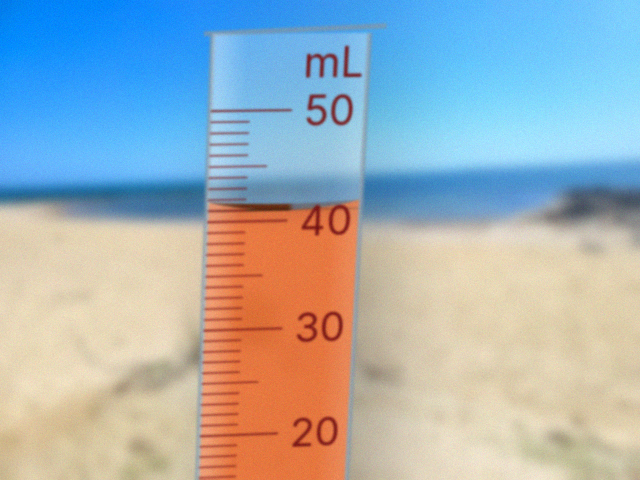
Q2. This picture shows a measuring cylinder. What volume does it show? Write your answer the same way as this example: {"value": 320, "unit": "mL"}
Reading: {"value": 41, "unit": "mL"}
